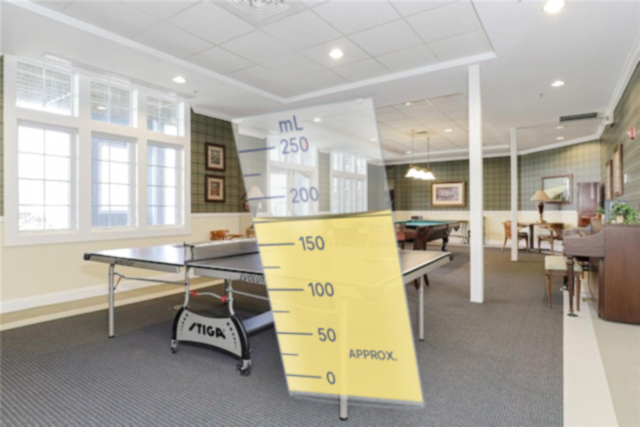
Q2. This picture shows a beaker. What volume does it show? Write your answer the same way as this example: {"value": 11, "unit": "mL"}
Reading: {"value": 175, "unit": "mL"}
